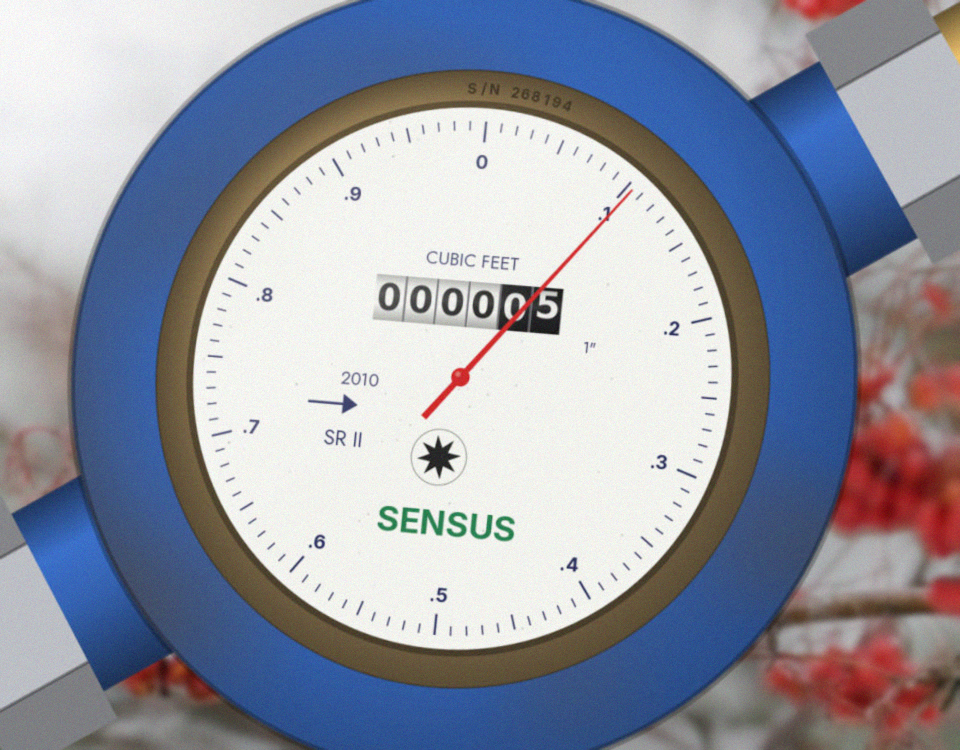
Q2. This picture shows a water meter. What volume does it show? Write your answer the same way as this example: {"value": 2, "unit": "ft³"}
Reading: {"value": 5.10, "unit": "ft³"}
